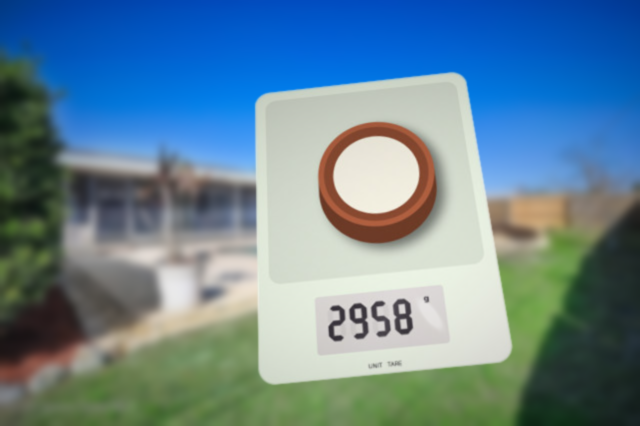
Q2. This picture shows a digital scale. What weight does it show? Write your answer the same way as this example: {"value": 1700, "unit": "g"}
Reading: {"value": 2958, "unit": "g"}
